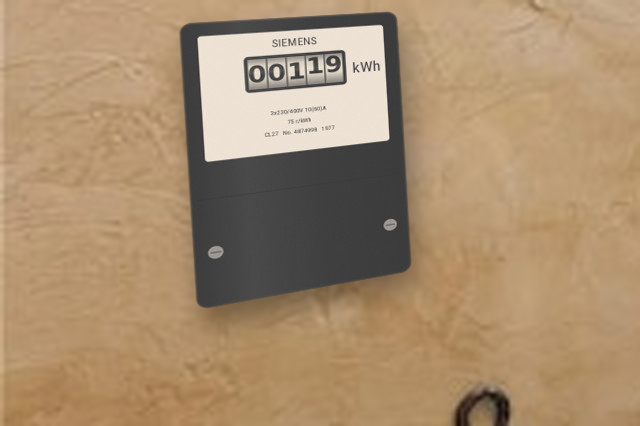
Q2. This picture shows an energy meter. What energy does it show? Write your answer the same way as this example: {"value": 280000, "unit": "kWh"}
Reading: {"value": 119, "unit": "kWh"}
